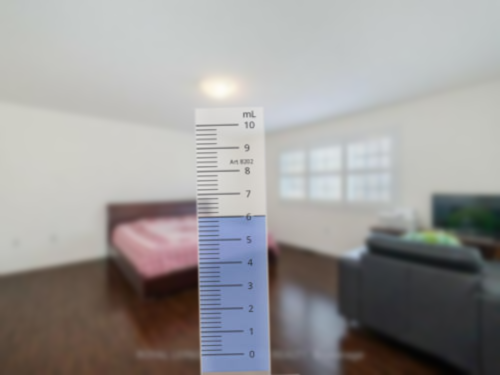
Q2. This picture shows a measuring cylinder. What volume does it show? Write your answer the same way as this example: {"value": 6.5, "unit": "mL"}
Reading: {"value": 6, "unit": "mL"}
